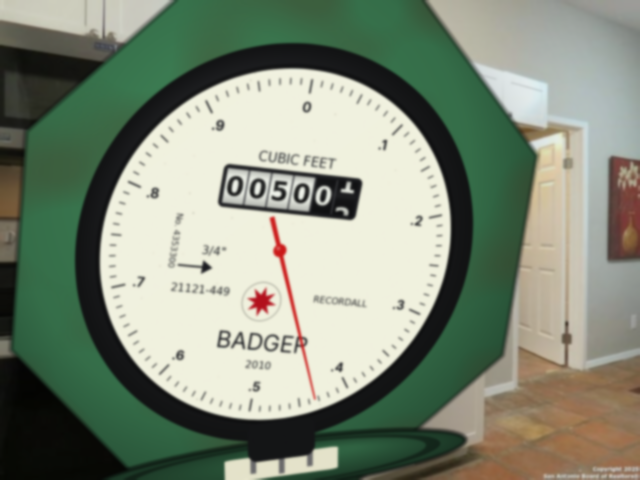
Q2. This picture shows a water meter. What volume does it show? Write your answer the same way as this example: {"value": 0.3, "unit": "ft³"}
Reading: {"value": 5001.43, "unit": "ft³"}
